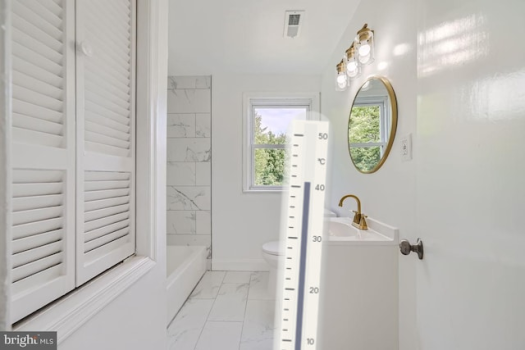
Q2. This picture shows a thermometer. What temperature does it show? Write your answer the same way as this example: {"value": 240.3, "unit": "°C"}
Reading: {"value": 41, "unit": "°C"}
